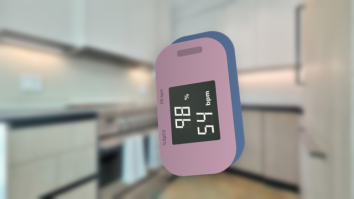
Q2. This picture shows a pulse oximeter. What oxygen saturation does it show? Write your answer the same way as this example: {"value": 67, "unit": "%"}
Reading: {"value": 98, "unit": "%"}
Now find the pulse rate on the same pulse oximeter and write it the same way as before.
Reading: {"value": 54, "unit": "bpm"}
